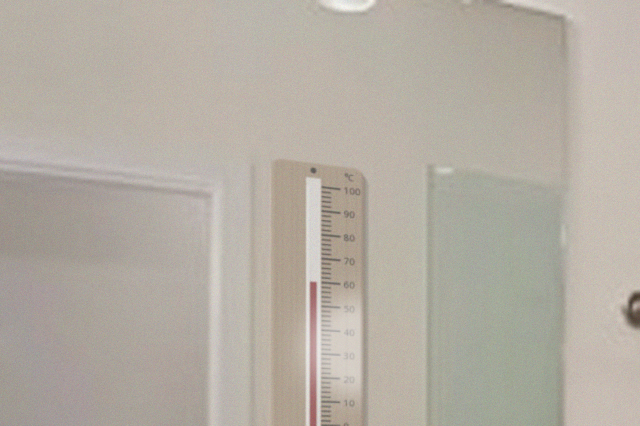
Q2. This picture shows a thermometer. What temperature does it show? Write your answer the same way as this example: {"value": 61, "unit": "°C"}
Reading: {"value": 60, "unit": "°C"}
